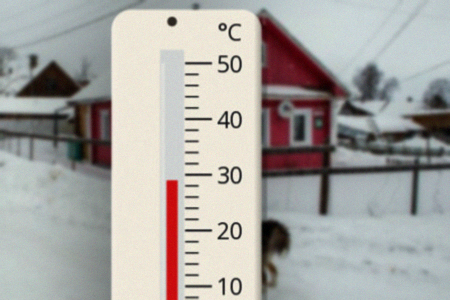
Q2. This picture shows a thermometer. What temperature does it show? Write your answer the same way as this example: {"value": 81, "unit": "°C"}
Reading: {"value": 29, "unit": "°C"}
